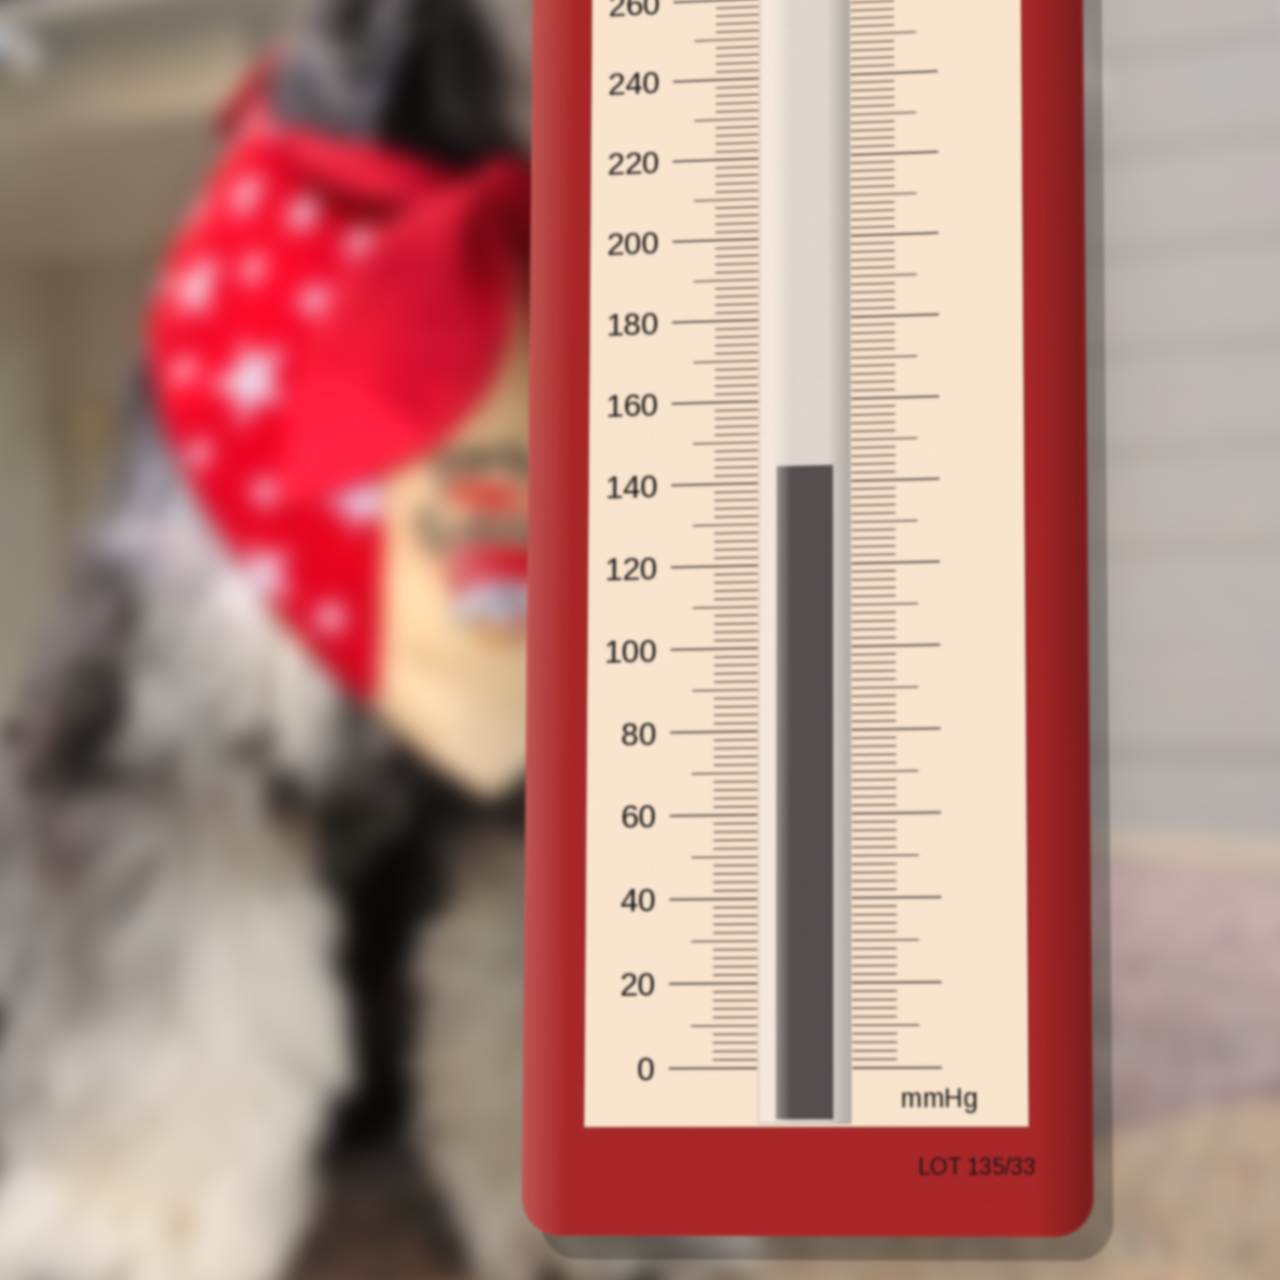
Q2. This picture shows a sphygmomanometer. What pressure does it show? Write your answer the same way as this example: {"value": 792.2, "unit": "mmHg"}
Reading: {"value": 144, "unit": "mmHg"}
